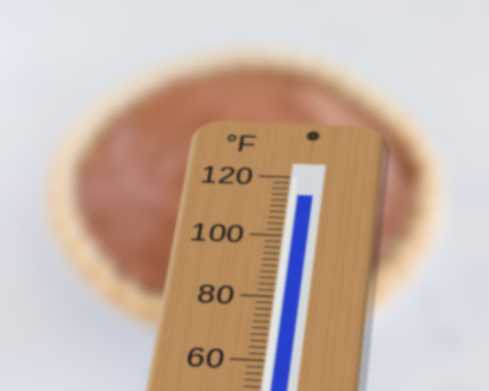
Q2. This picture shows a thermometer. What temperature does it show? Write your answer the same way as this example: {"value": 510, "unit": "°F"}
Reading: {"value": 114, "unit": "°F"}
